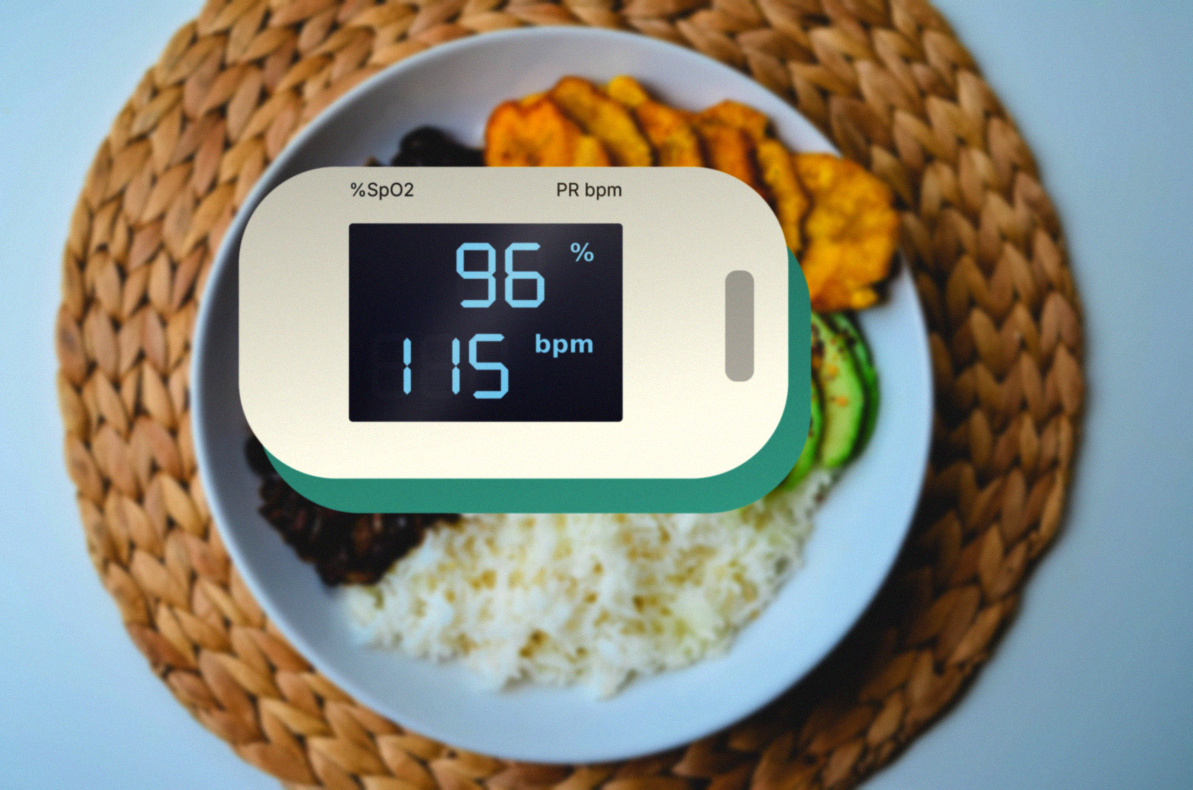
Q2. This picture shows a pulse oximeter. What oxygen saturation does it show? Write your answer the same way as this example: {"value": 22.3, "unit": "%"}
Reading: {"value": 96, "unit": "%"}
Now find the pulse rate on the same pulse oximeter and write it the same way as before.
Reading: {"value": 115, "unit": "bpm"}
